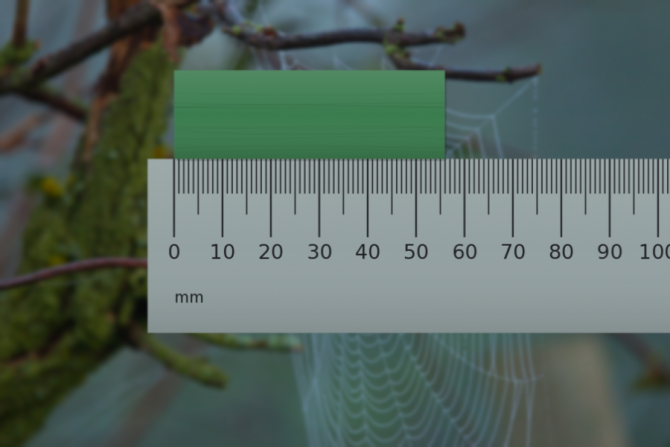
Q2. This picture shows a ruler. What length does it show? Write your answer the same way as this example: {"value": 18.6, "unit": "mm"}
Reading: {"value": 56, "unit": "mm"}
